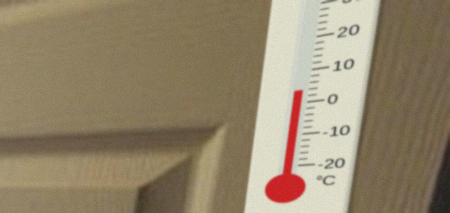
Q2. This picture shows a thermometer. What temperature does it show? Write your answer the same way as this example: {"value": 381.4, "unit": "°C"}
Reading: {"value": 4, "unit": "°C"}
